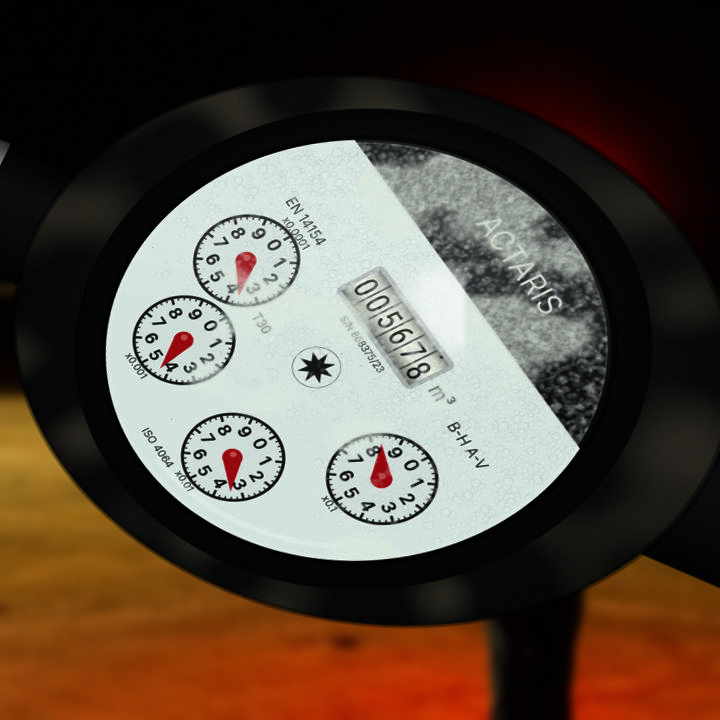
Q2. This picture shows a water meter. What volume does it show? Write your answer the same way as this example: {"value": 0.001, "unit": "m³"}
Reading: {"value": 5677.8343, "unit": "m³"}
